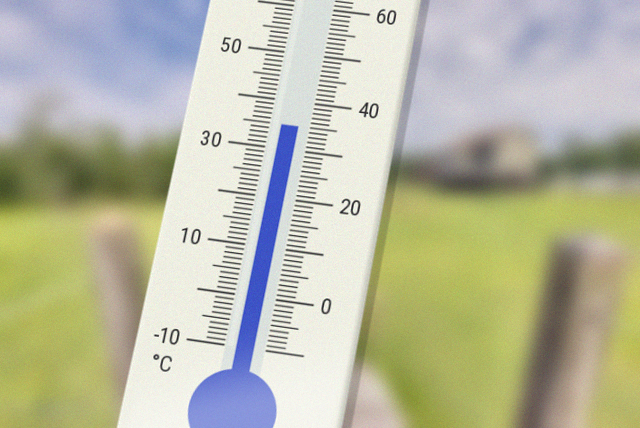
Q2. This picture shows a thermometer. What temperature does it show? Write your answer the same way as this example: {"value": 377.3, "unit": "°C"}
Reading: {"value": 35, "unit": "°C"}
